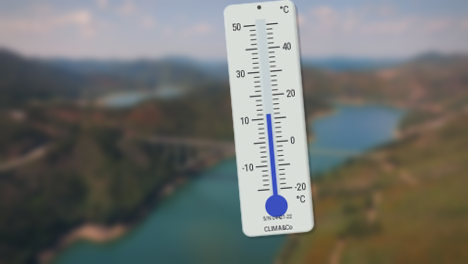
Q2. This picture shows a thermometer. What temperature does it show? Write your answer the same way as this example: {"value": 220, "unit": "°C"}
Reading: {"value": 12, "unit": "°C"}
